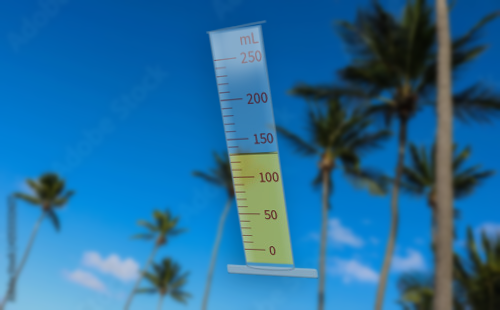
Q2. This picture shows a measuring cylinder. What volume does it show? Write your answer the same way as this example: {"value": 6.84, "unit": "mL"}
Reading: {"value": 130, "unit": "mL"}
